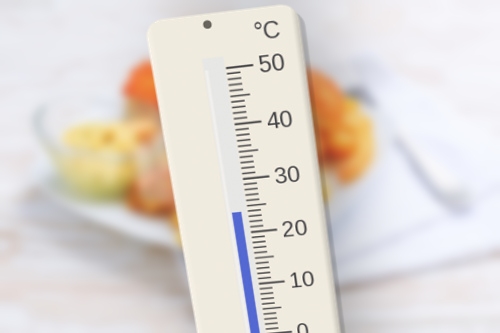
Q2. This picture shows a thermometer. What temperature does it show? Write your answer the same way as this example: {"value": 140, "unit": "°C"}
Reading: {"value": 24, "unit": "°C"}
